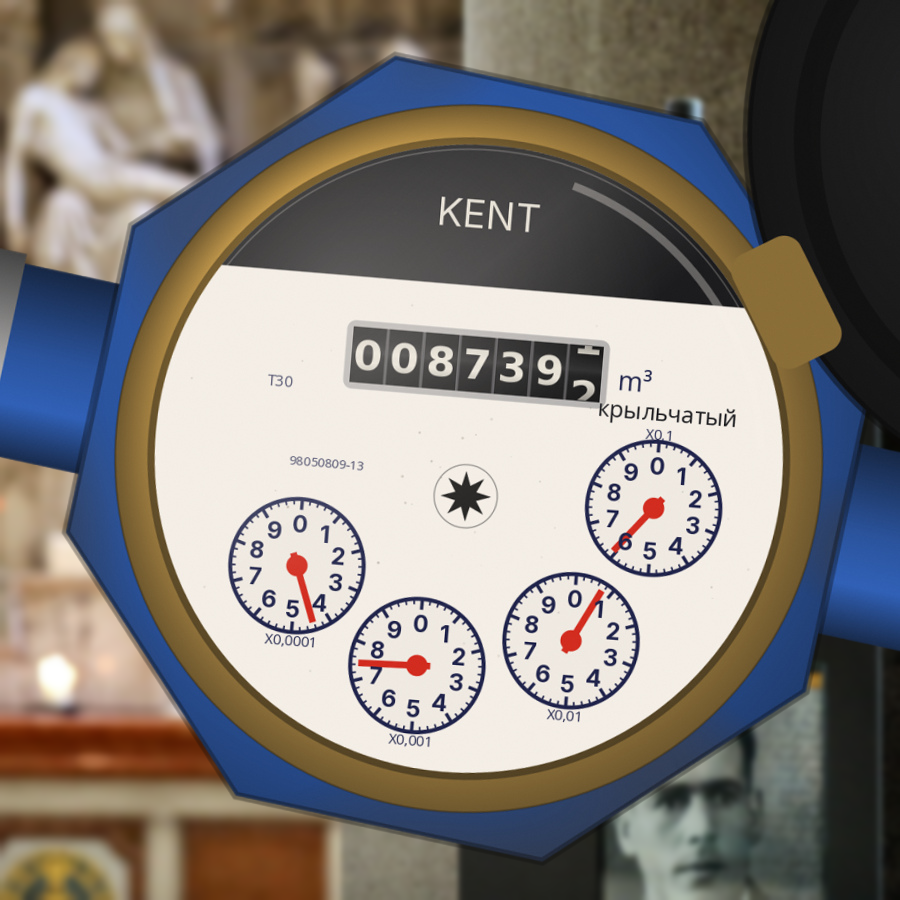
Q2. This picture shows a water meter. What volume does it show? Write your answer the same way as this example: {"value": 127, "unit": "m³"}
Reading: {"value": 87391.6074, "unit": "m³"}
